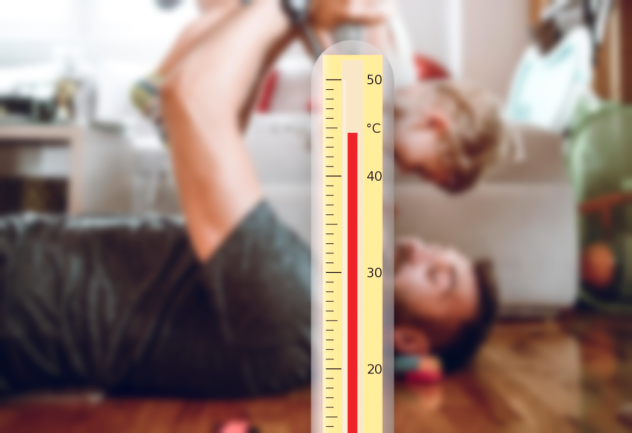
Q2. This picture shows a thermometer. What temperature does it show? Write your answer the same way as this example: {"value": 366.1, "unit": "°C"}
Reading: {"value": 44.5, "unit": "°C"}
